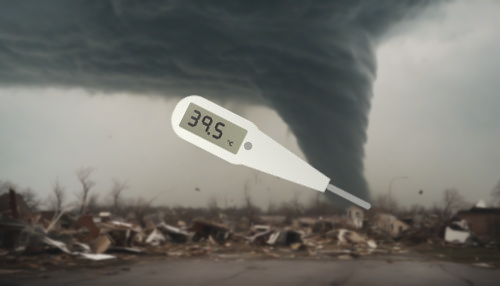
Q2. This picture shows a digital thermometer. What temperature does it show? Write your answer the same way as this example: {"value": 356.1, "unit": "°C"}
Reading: {"value": 39.5, "unit": "°C"}
